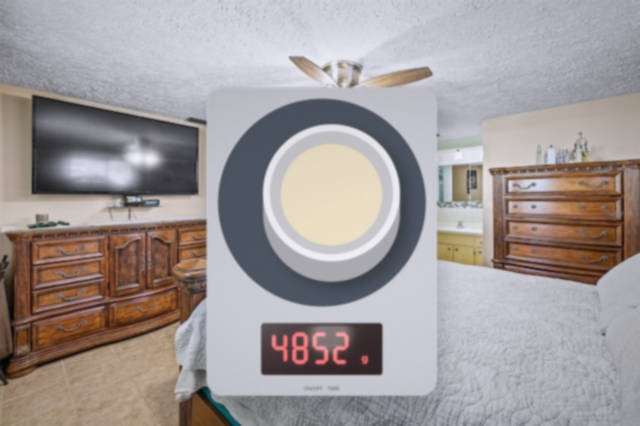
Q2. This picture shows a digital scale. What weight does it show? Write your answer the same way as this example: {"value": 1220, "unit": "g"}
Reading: {"value": 4852, "unit": "g"}
